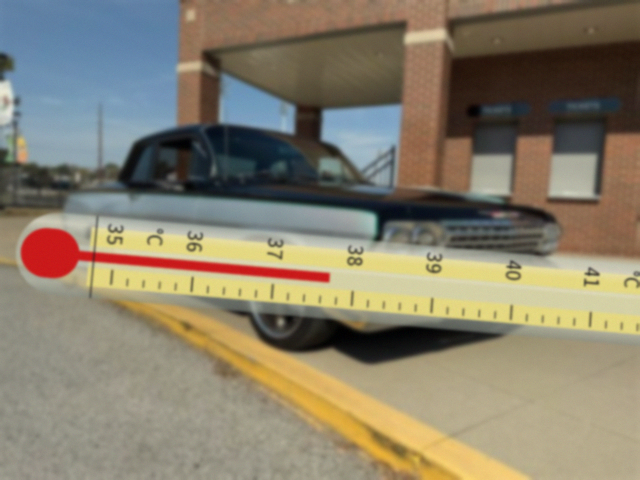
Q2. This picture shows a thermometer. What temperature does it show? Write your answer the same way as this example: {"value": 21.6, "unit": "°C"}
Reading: {"value": 37.7, "unit": "°C"}
